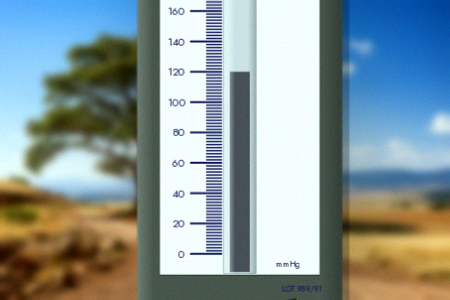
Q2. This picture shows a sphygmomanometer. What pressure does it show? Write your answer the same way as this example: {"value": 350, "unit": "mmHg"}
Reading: {"value": 120, "unit": "mmHg"}
